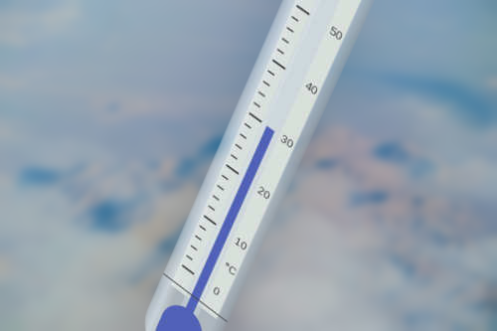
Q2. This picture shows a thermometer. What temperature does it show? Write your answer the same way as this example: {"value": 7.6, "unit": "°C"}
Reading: {"value": 30, "unit": "°C"}
